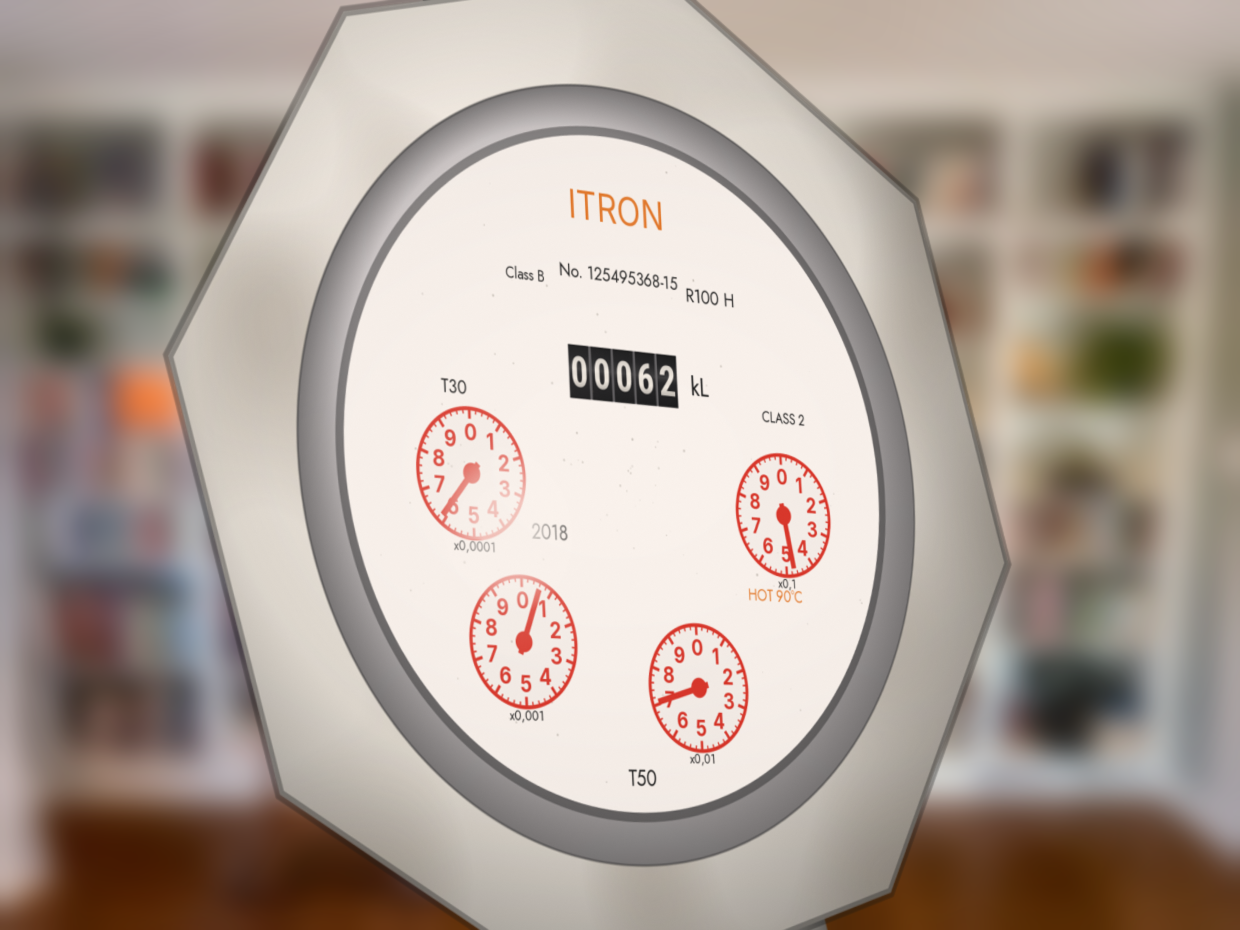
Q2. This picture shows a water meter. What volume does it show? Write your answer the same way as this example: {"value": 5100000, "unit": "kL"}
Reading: {"value": 62.4706, "unit": "kL"}
